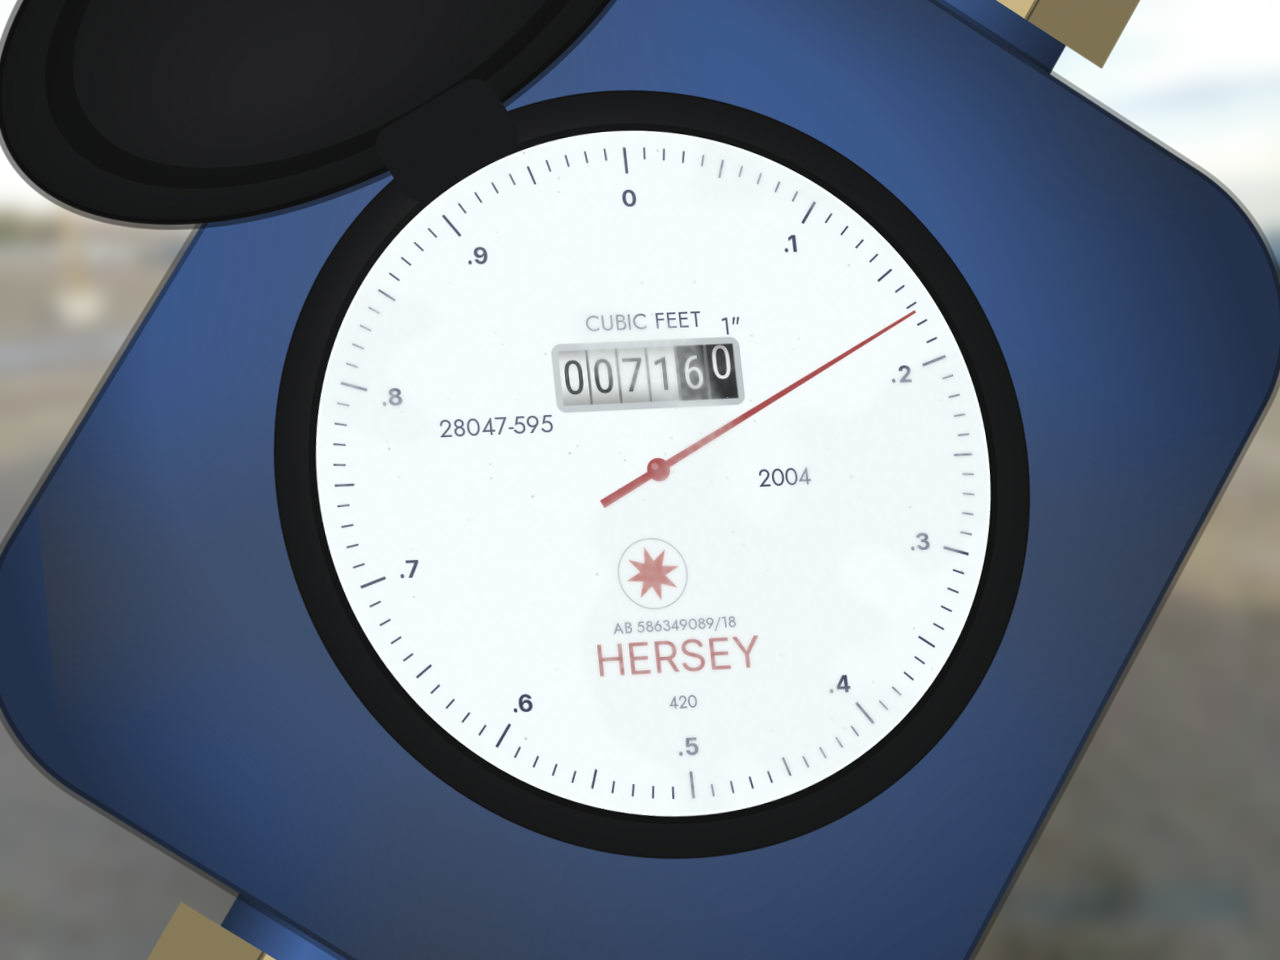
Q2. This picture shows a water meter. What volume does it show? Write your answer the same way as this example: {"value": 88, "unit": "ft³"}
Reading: {"value": 7160.17, "unit": "ft³"}
